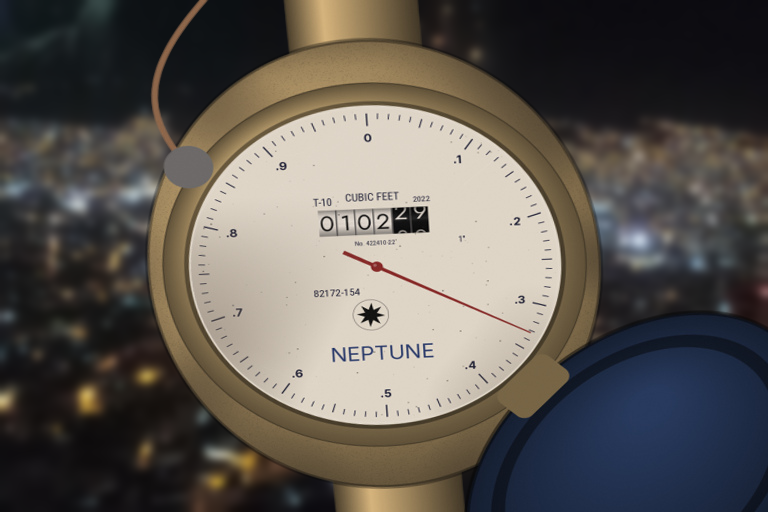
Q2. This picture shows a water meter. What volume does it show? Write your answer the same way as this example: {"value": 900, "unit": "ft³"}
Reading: {"value": 10229.33, "unit": "ft³"}
